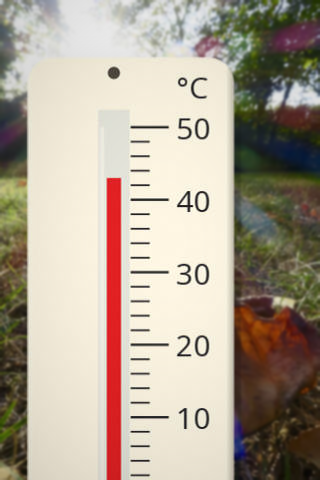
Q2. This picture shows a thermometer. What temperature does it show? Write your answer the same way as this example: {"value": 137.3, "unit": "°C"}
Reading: {"value": 43, "unit": "°C"}
